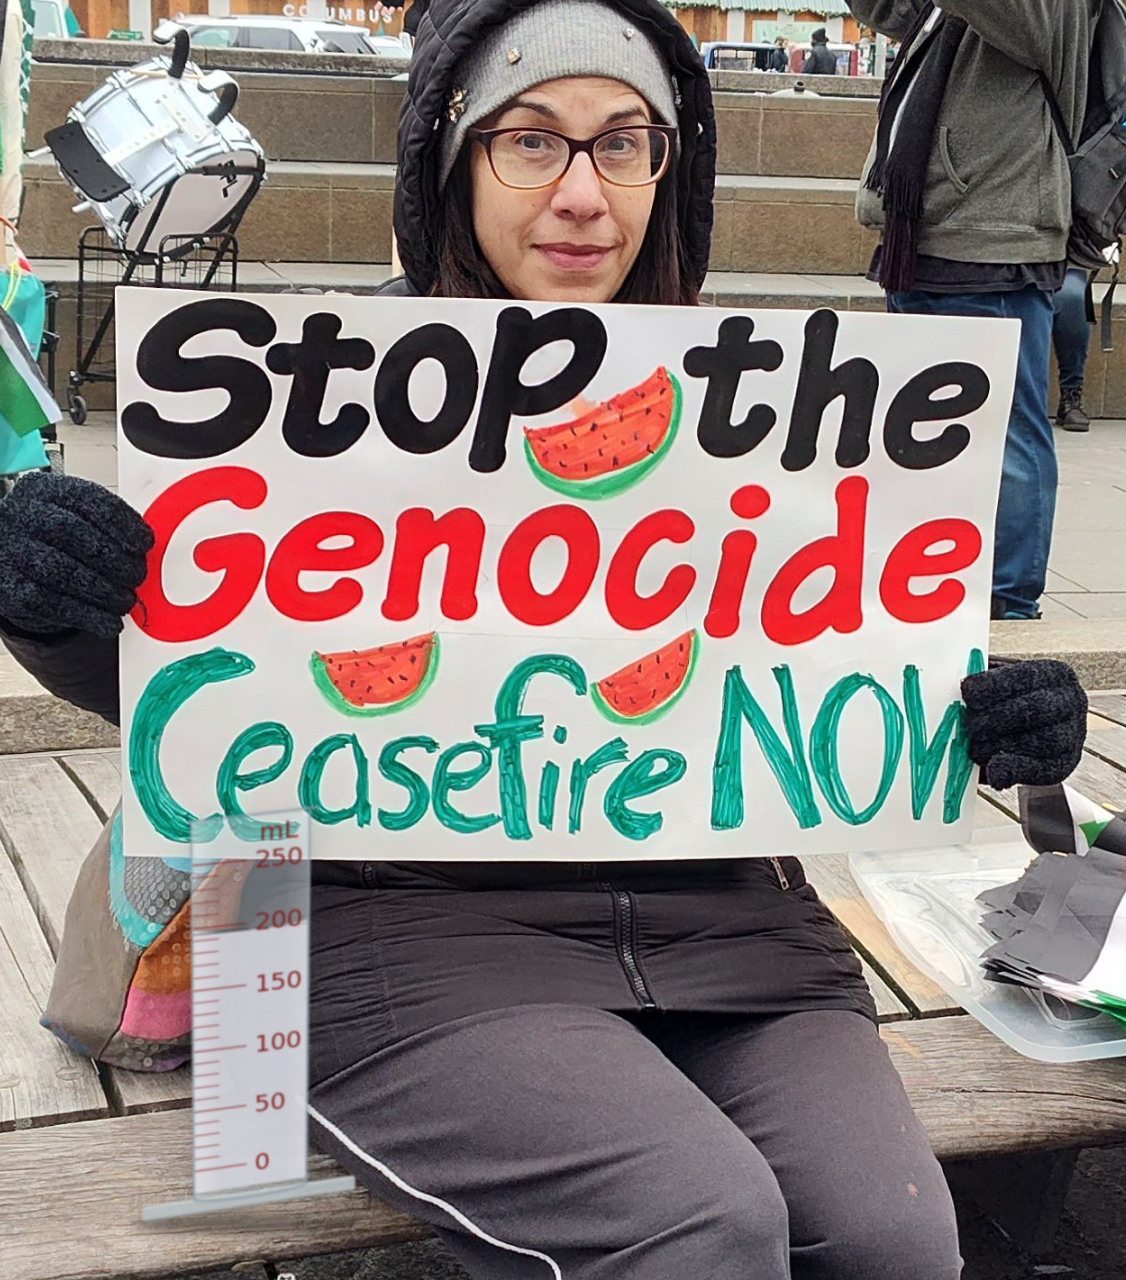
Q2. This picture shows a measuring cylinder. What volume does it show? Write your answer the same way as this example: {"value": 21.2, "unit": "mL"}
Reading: {"value": 195, "unit": "mL"}
